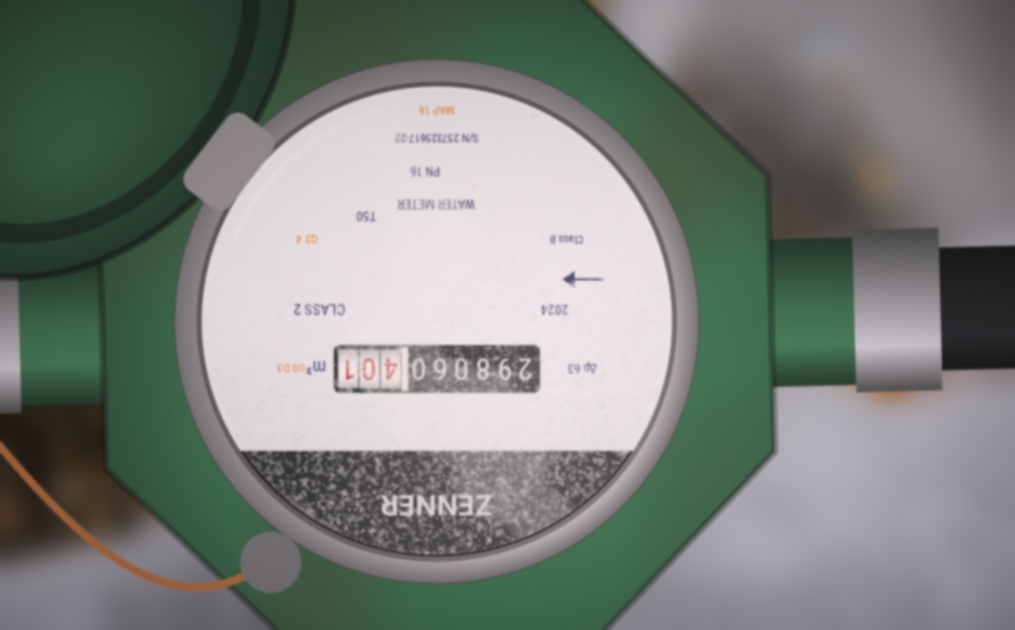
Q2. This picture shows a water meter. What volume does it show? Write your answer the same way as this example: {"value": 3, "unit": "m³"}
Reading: {"value": 298060.401, "unit": "m³"}
